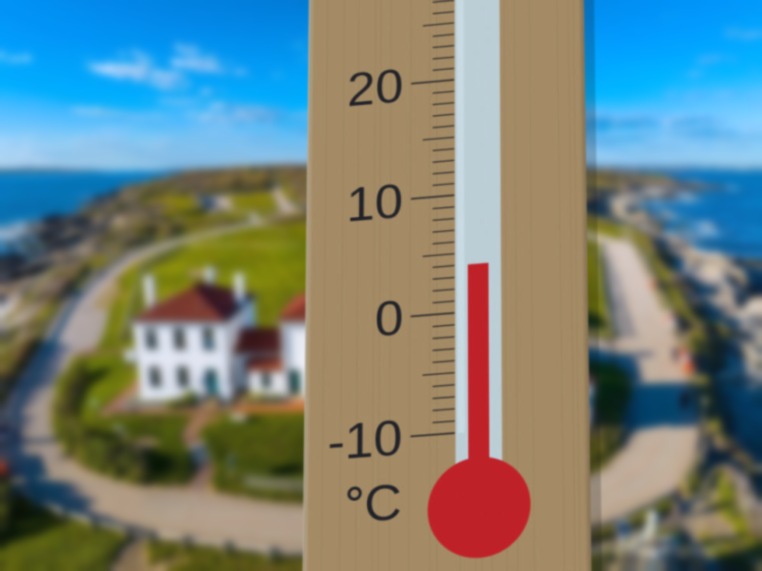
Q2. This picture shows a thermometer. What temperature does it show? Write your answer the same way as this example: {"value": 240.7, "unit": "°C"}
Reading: {"value": 4, "unit": "°C"}
